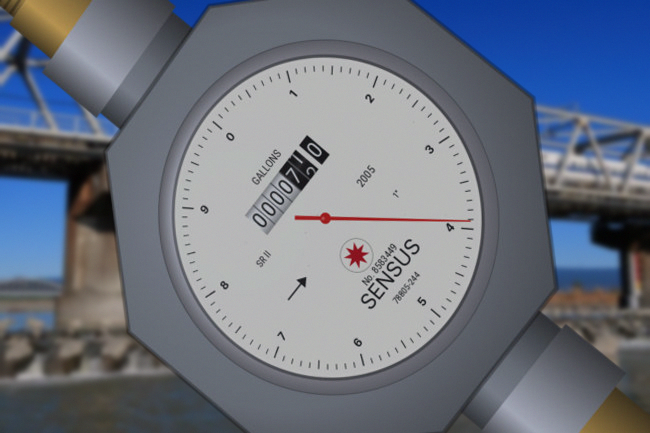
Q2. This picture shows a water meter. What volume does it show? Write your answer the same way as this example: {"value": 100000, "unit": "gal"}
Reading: {"value": 713.9, "unit": "gal"}
